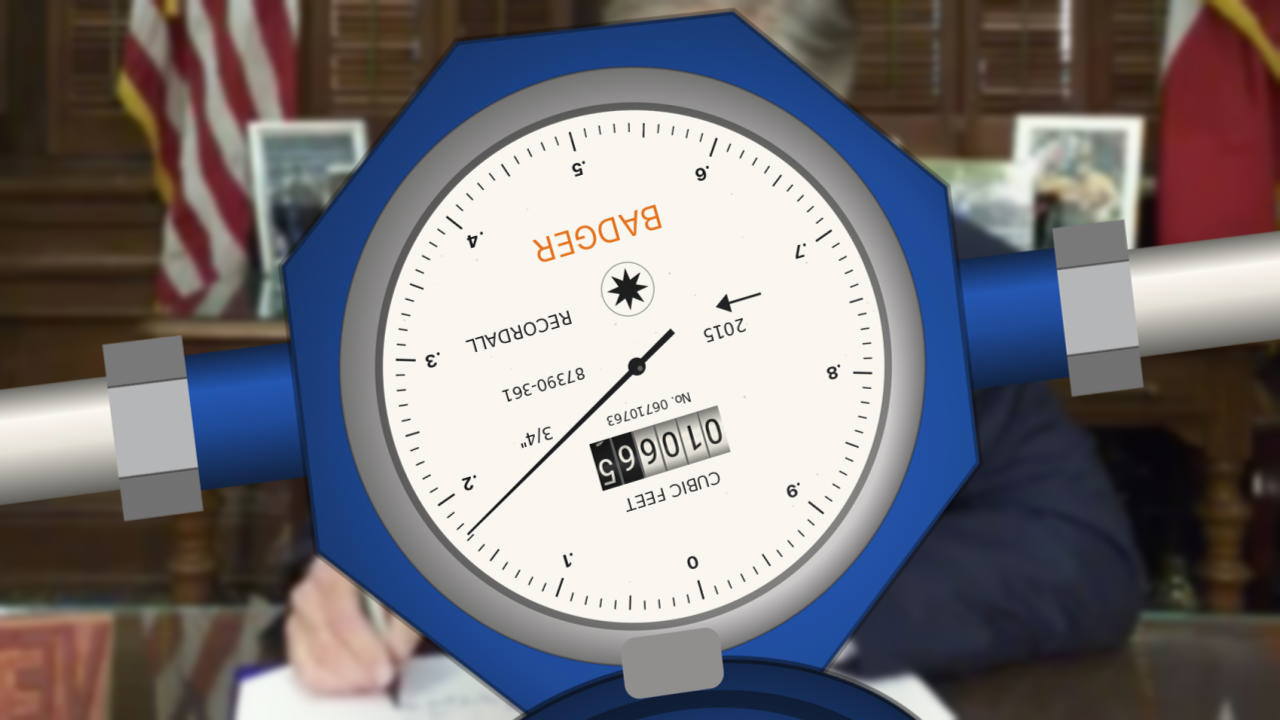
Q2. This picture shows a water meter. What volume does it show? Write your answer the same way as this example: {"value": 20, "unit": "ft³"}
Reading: {"value": 10665.17, "unit": "ft³"}
